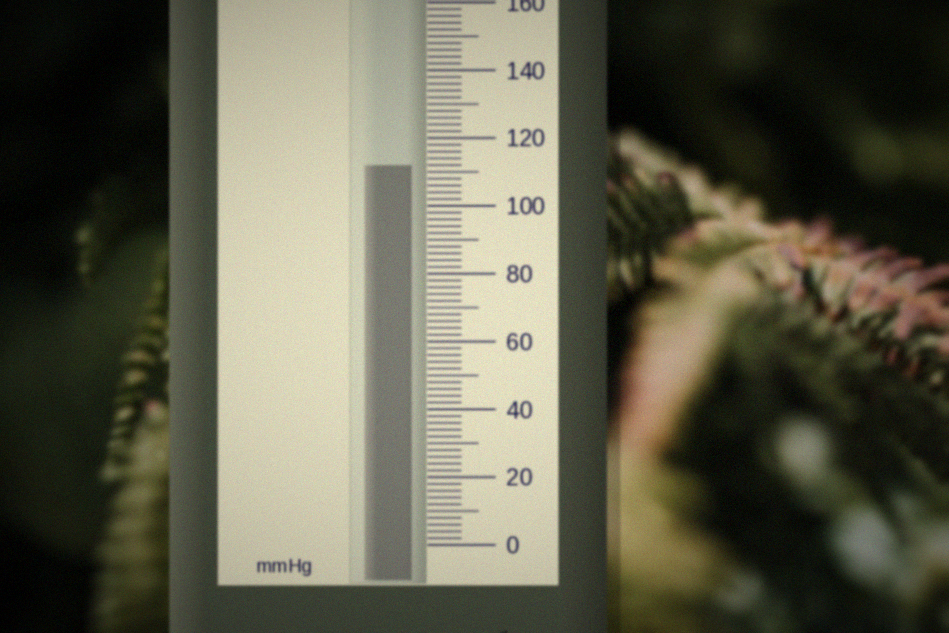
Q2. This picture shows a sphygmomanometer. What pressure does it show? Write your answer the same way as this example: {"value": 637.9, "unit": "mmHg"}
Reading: {"value": 112, "unit": "mmHg"}
